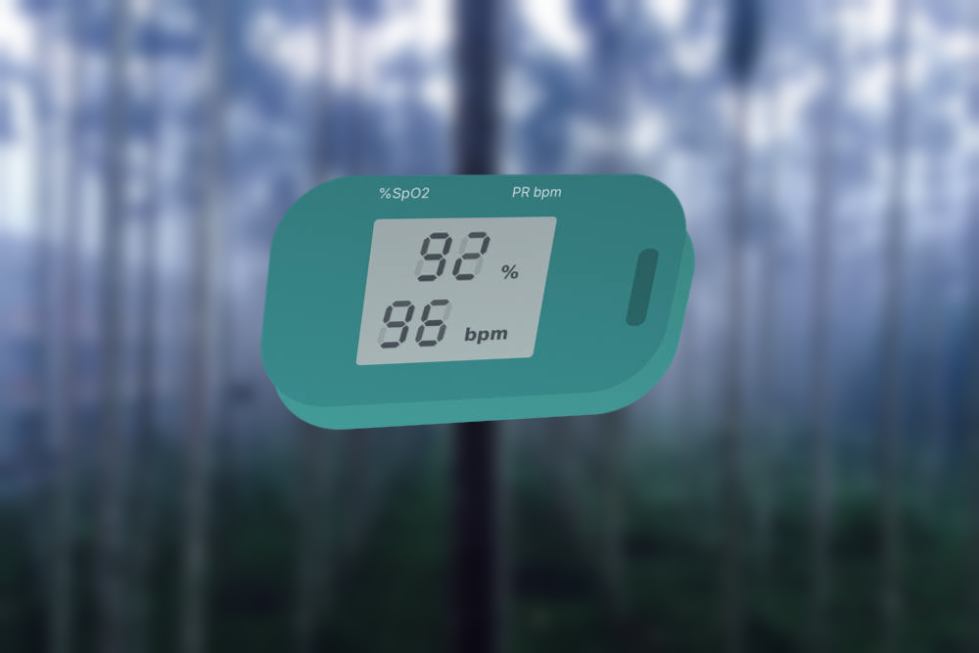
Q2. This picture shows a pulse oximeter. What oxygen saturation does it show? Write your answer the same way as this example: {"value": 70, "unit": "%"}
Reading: {"value": 92, "unit": "%"}
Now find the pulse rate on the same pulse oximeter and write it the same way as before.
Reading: {"value": 96, "unit": "bpm"}
